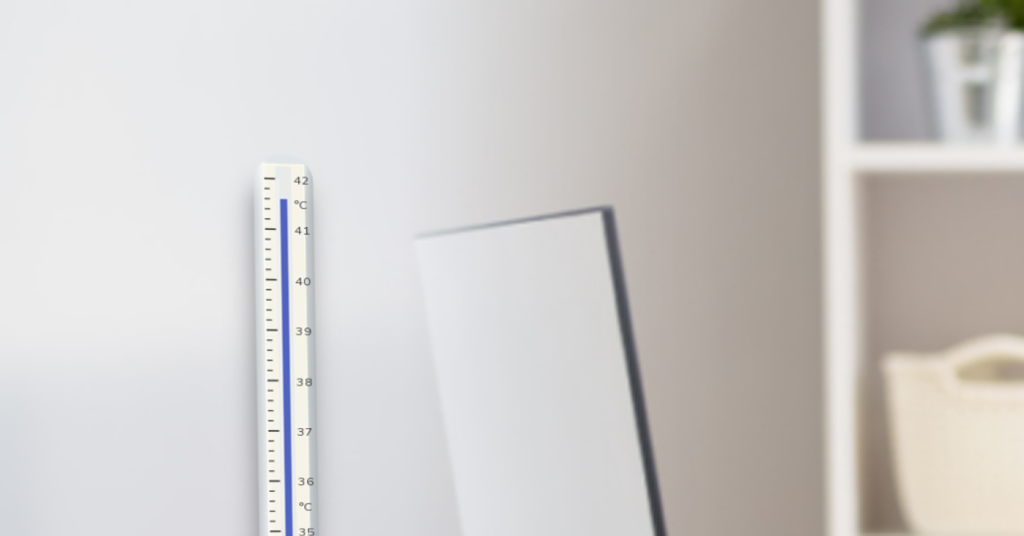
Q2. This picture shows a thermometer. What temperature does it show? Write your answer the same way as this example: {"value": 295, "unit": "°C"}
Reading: {"value": 41.6, "unit": "°C"}
